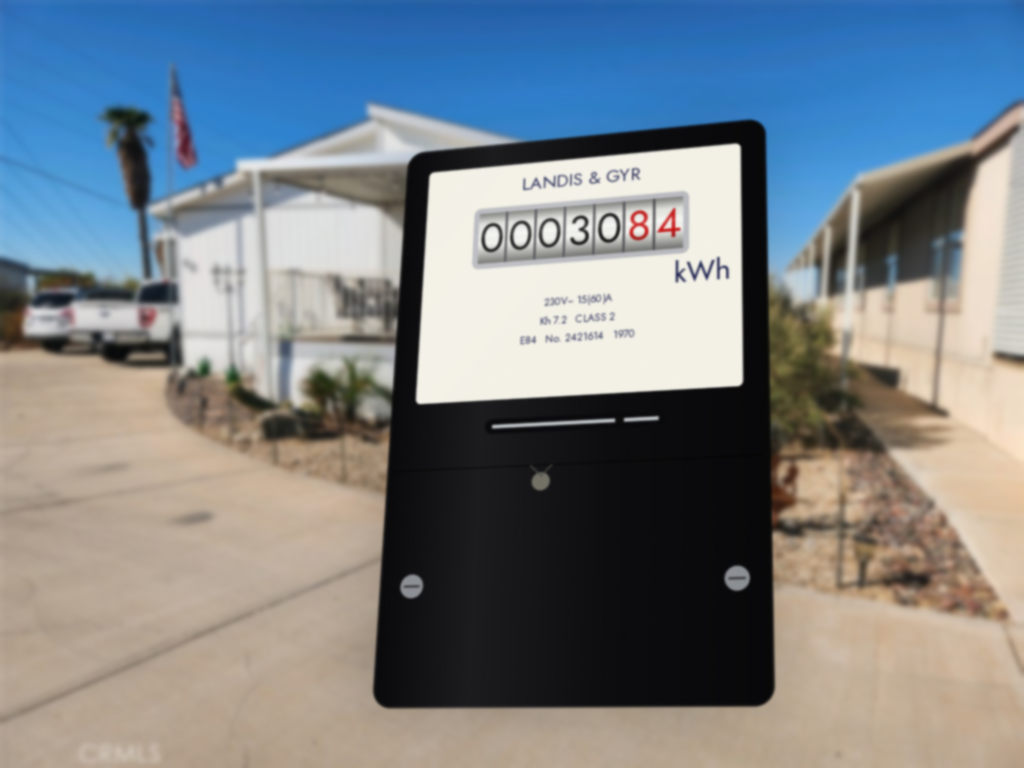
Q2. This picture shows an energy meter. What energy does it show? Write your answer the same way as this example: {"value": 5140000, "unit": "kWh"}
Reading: {"value": 30.84, "unit": "kWh"}
